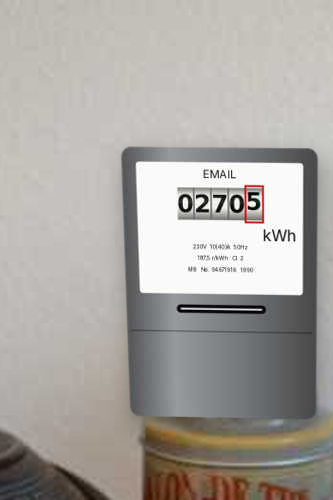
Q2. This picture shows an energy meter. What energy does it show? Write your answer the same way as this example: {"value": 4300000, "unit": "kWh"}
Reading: {"value": 270.5, "unit": "kWh"}
